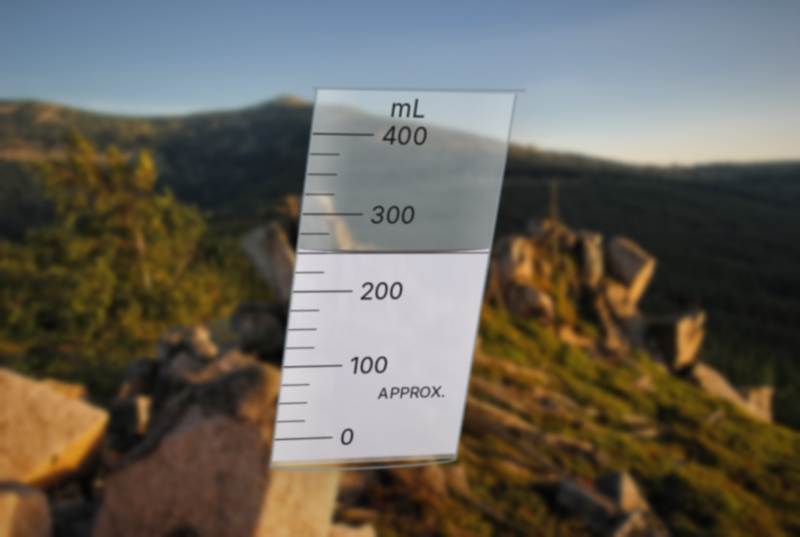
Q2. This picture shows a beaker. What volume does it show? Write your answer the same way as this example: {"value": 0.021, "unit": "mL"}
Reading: {"value": 250, "unit": "mL"}
